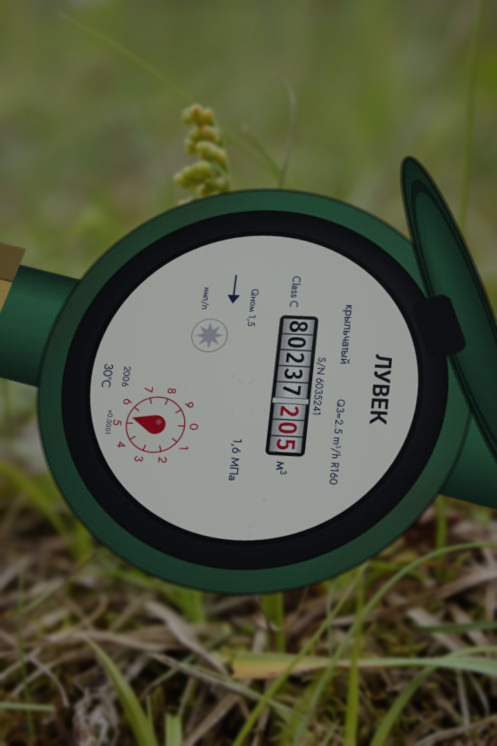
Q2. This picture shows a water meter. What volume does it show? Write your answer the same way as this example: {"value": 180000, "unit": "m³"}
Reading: {"value": 80237.2055, "unit": "m³"}
